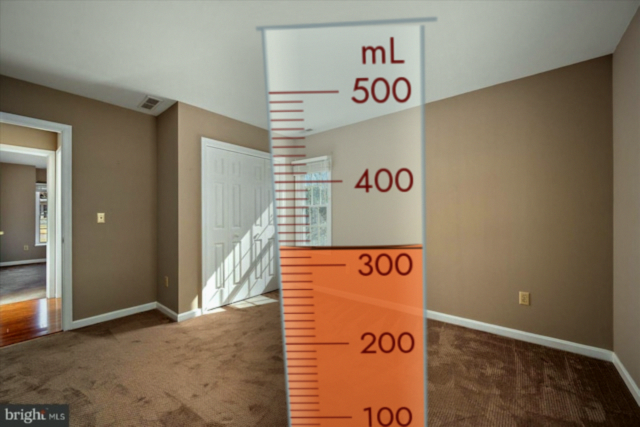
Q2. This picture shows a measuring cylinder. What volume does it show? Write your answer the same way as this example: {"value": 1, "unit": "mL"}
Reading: {"value": 320, "unit": "mL"}
